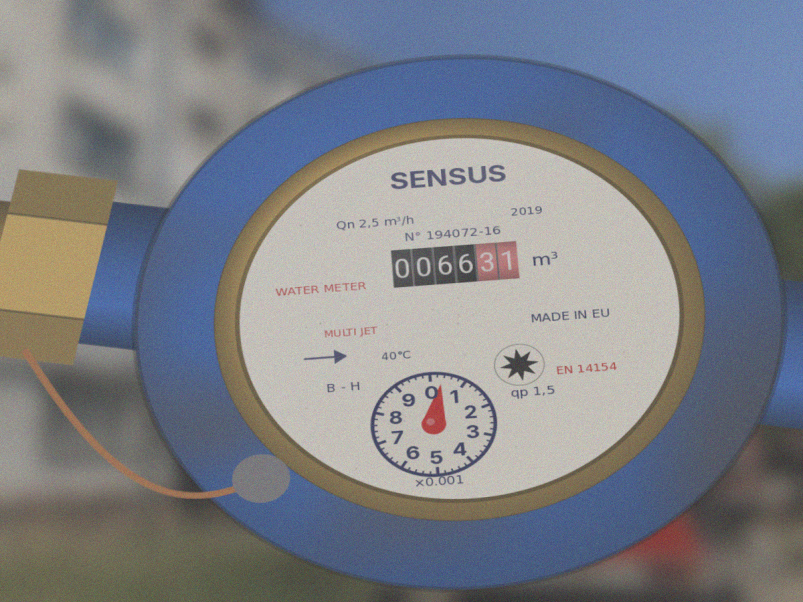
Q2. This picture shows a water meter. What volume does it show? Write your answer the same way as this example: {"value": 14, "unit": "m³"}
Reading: {"value": 66.310, "unit": "m³"}
